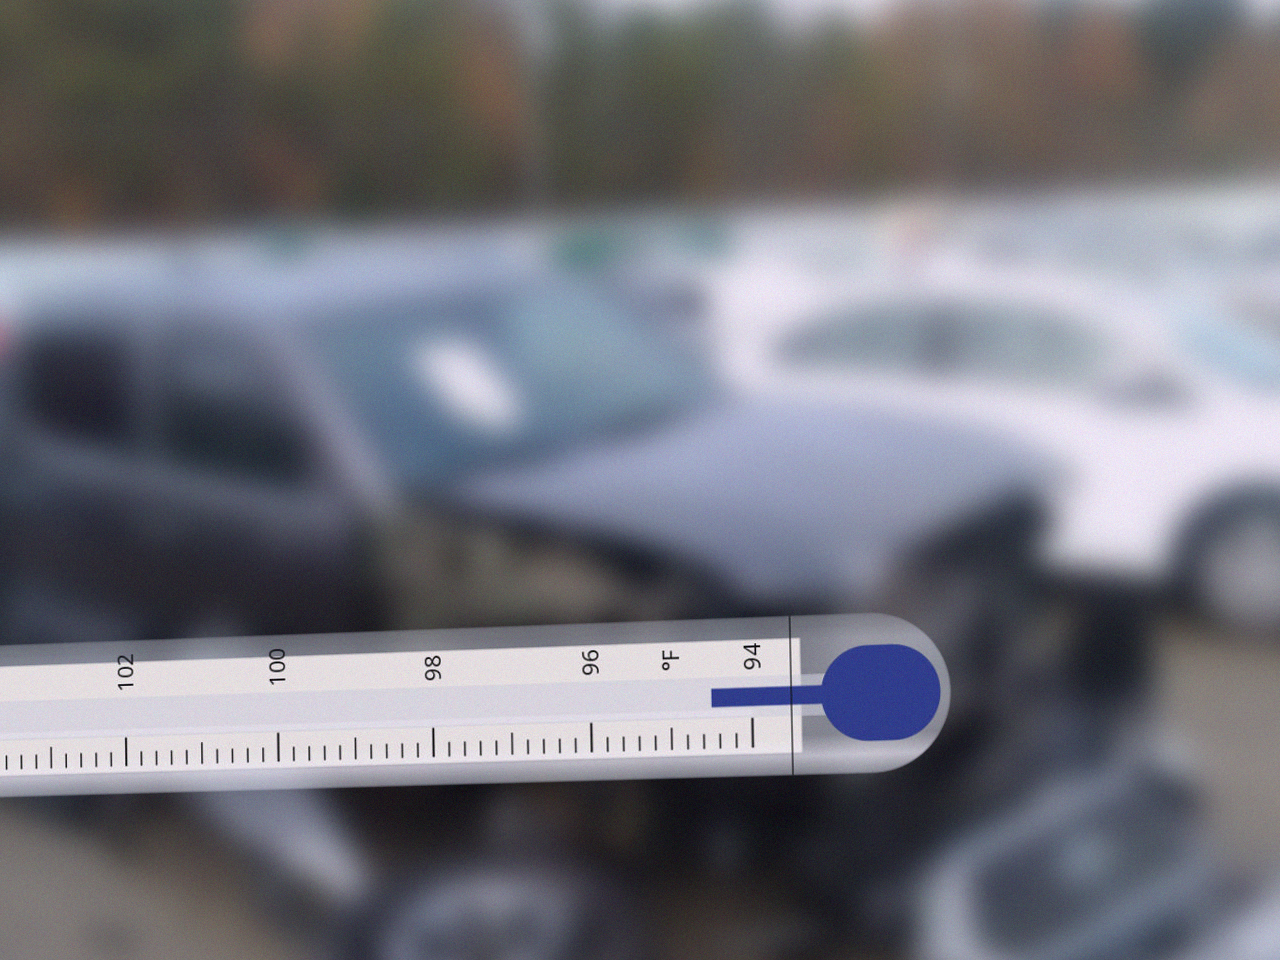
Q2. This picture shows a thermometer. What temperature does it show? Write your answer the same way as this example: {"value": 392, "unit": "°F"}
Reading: {"value": 94.5, "unit": "°F"}
